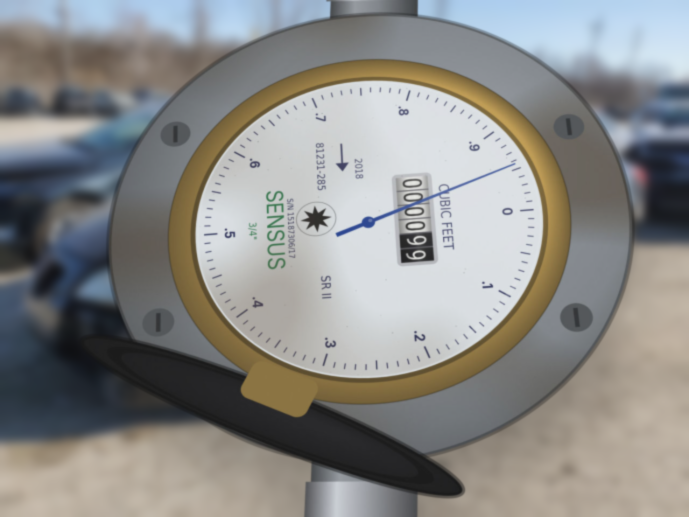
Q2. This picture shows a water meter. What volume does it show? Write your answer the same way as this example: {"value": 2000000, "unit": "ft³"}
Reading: {"value": 98.94, "unit": "ft³"}
